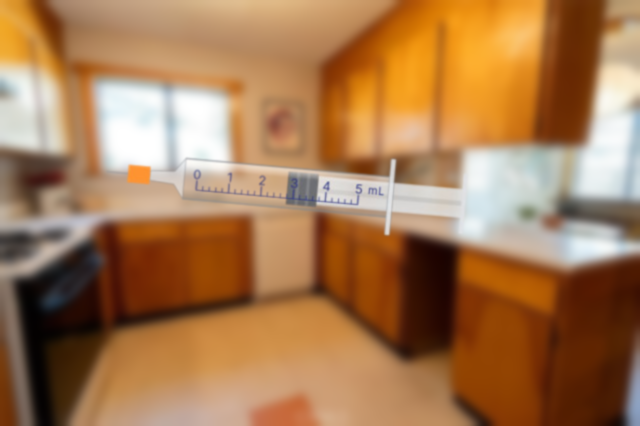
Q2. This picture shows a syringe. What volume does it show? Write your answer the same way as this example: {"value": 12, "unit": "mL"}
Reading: {"value": 2.8, "unit": "mL"}
